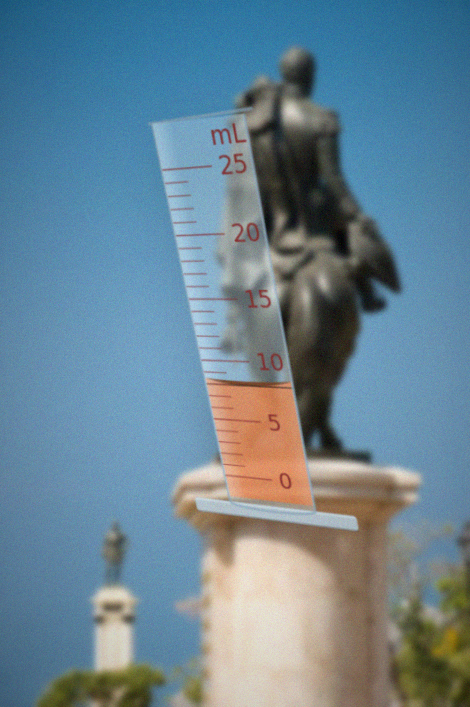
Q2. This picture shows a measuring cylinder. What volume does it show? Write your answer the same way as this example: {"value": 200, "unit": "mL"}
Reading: {"value": 8, "unit": "mL"}
